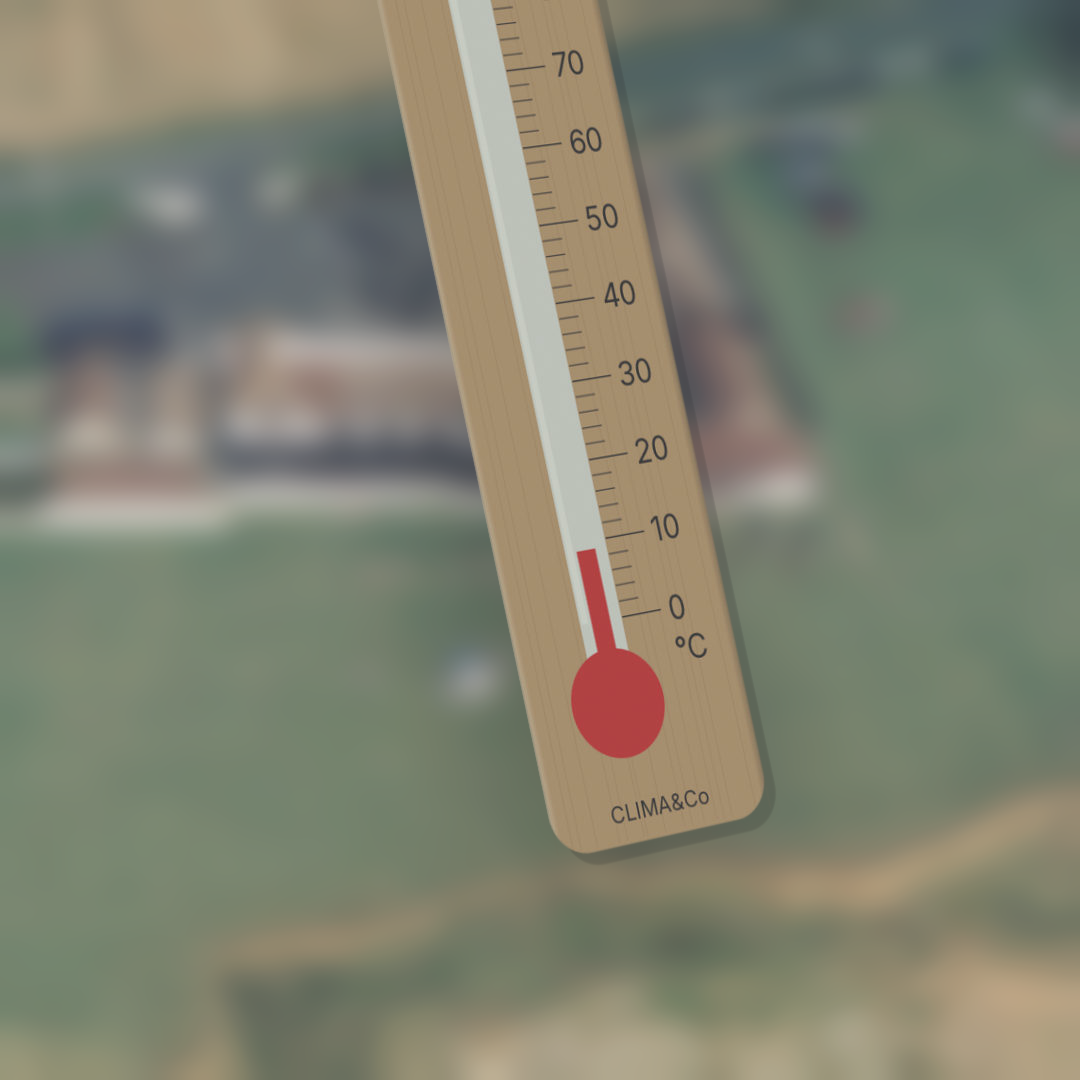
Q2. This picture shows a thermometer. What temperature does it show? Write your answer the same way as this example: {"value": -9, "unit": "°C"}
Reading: {"value": 9, "unit": "°C"}
